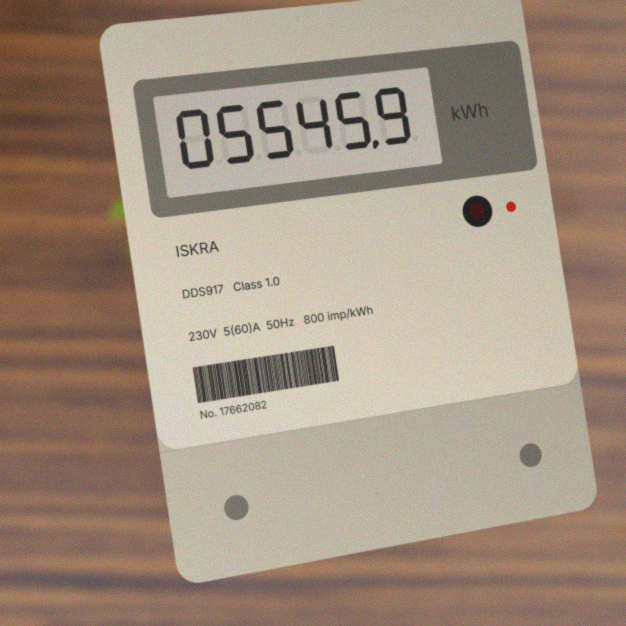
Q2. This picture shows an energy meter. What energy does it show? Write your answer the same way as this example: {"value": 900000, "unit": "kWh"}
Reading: {"value": 5545.9, "unit": "kWh"}
